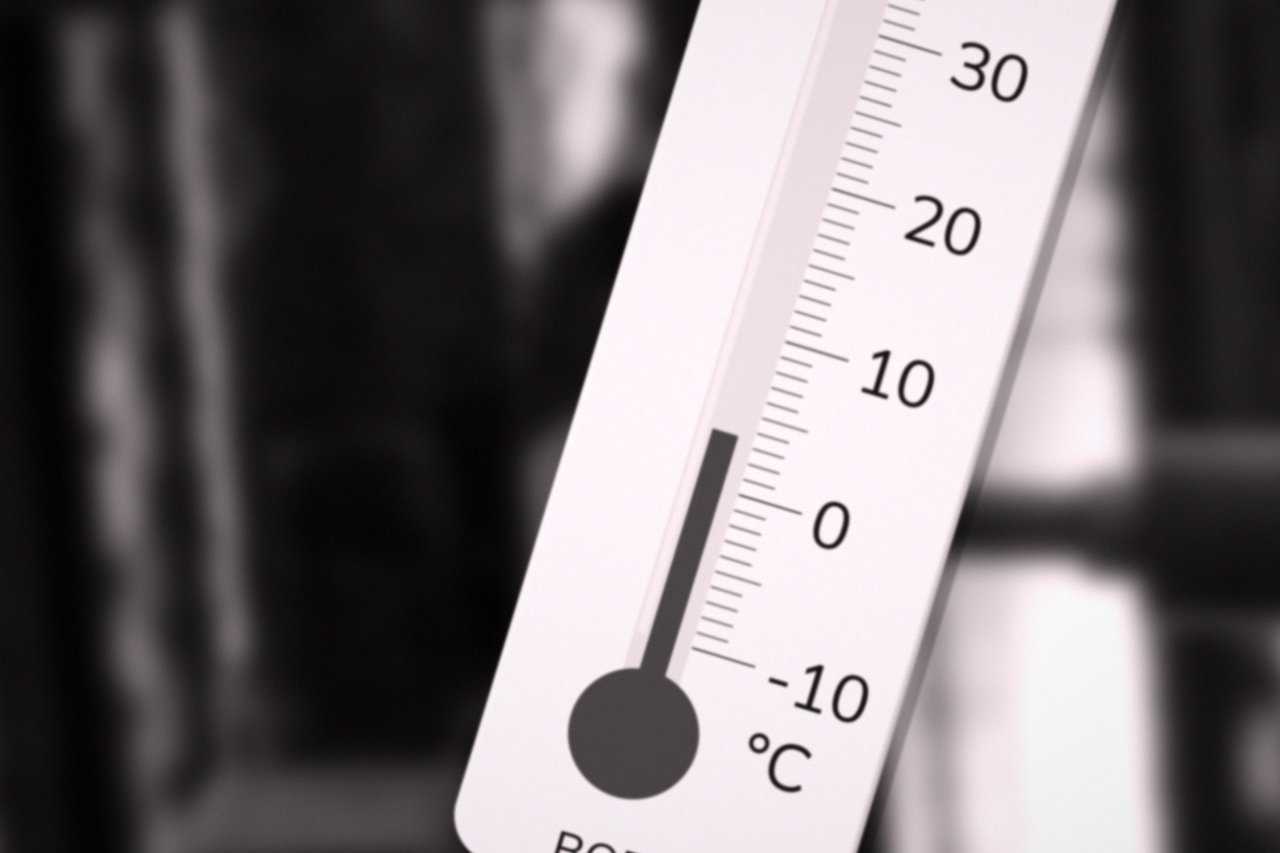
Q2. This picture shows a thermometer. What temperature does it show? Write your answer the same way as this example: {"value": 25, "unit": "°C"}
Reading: {"value": 3.5, "unit": "°C"}
